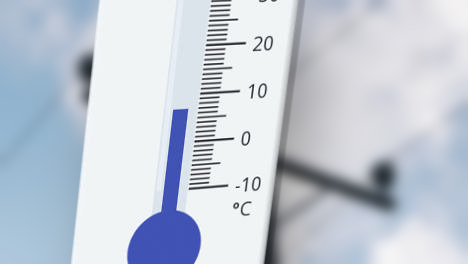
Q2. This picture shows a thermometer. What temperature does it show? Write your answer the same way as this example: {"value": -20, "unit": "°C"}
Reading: {"value": 7, "unit": "°C"}
